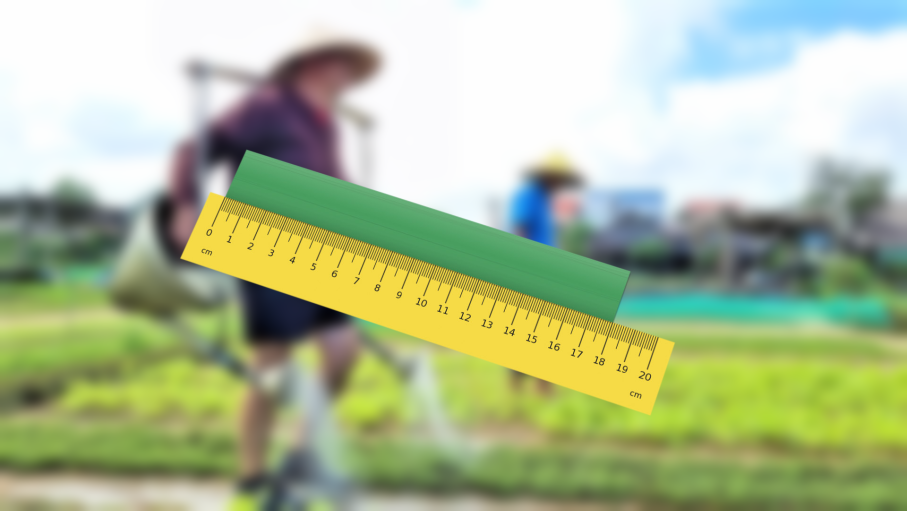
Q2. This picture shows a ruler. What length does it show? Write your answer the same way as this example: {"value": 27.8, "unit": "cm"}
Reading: {"value": 18, "unit": "cm"}
